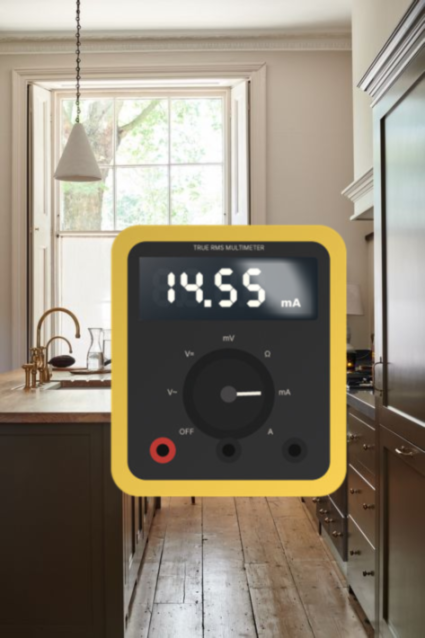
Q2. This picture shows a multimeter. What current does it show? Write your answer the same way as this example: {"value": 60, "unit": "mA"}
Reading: {"value": 14.55, "unit": "mA"}
